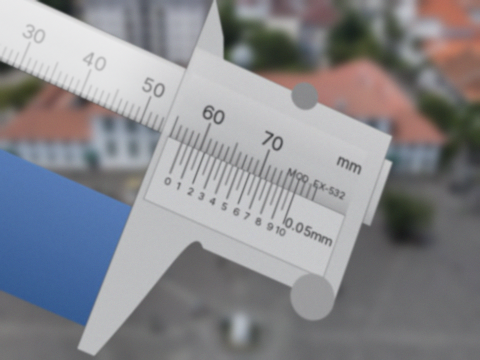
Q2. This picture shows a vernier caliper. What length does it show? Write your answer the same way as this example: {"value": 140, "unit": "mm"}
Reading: {"value": 57.0, "unit": "mm"}
